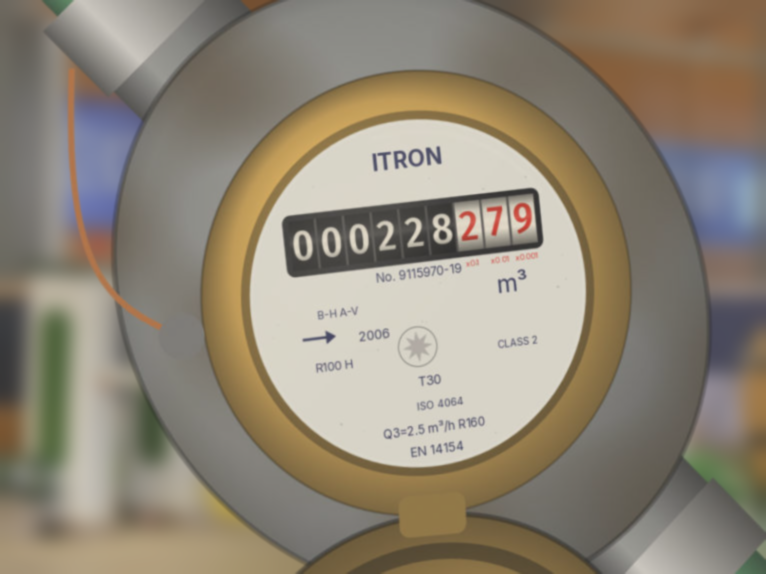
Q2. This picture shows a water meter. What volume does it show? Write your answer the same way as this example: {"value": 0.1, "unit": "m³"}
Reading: {"value": 228.279, "unit": "m³"}
